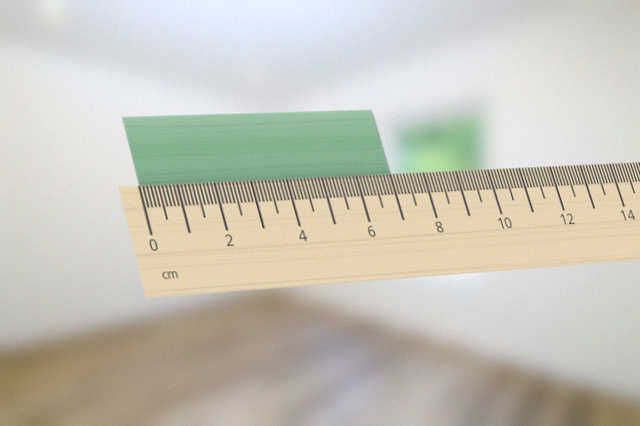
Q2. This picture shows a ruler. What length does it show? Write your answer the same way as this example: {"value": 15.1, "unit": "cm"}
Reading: {"value": 7, "unit": "cm"}
